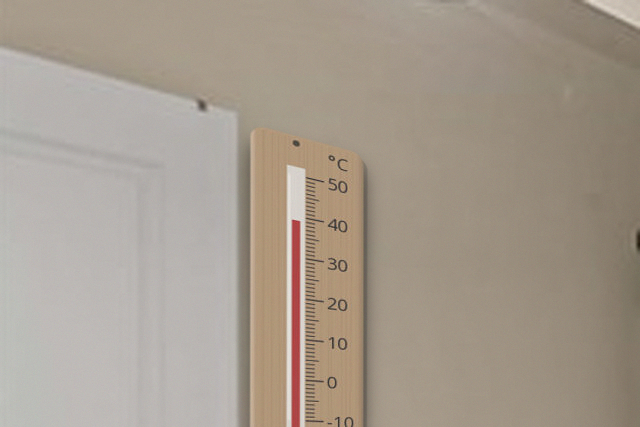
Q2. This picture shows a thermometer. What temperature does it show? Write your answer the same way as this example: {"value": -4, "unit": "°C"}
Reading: {"value": 39, "unit": "°C"}
